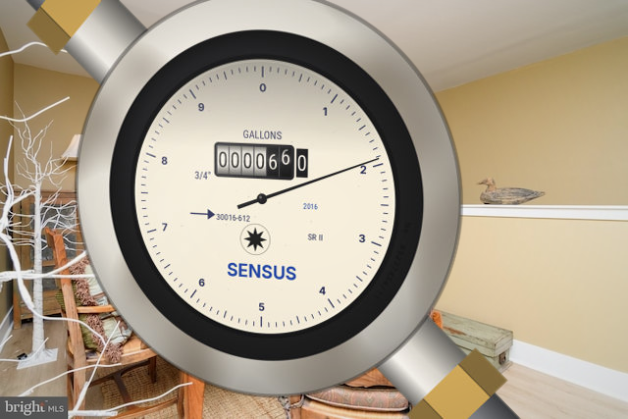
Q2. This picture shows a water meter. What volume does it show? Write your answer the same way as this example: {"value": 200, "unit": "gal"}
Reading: {"value": 661.9, "unit": "gal"}
